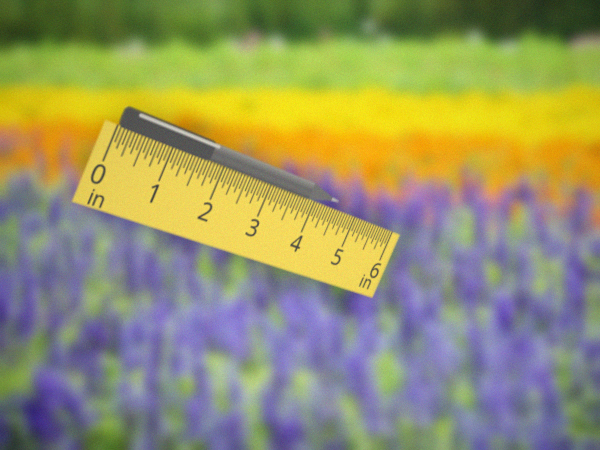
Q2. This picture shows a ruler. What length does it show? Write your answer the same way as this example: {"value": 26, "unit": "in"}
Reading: {"value": 4.5, "unit": "in"}
